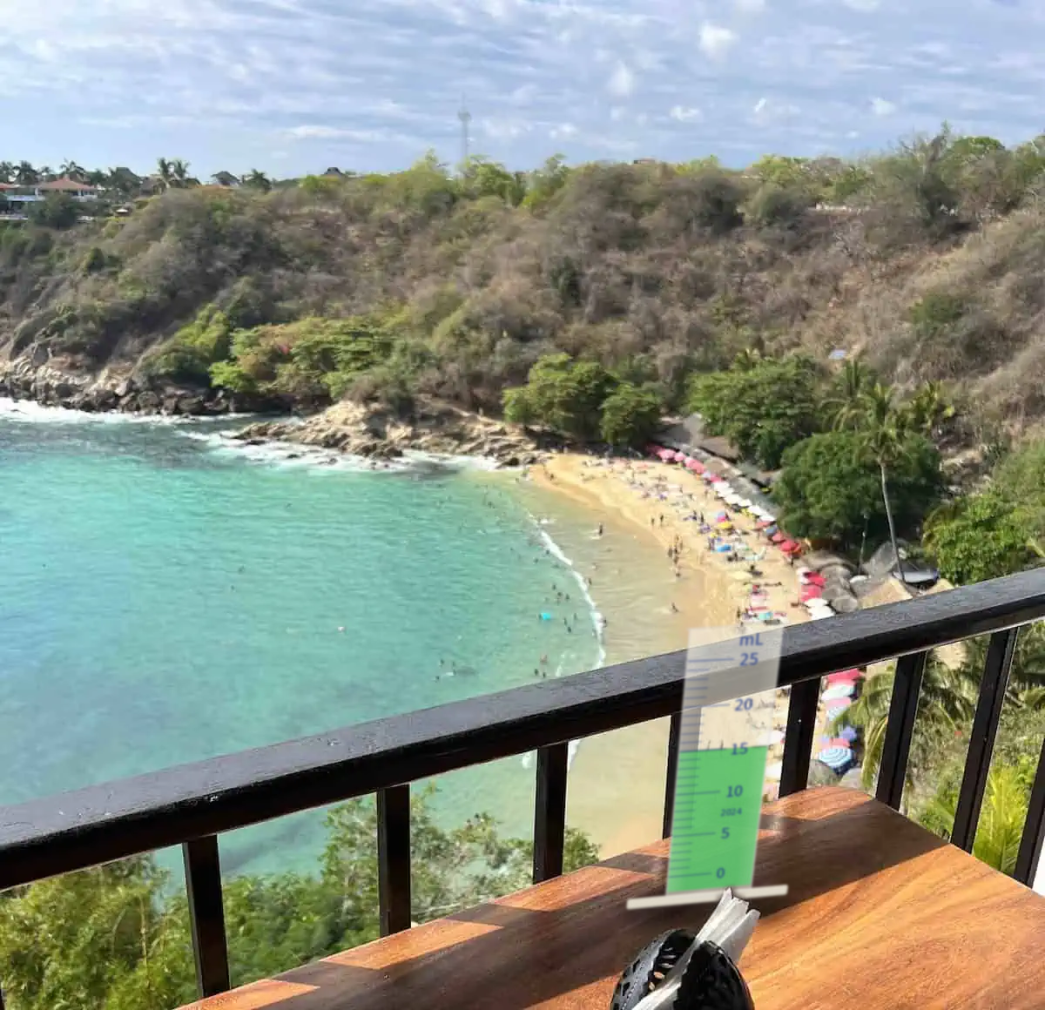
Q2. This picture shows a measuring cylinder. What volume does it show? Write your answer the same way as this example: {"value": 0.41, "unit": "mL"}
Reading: {"value": 15, "unit": "mL"}
